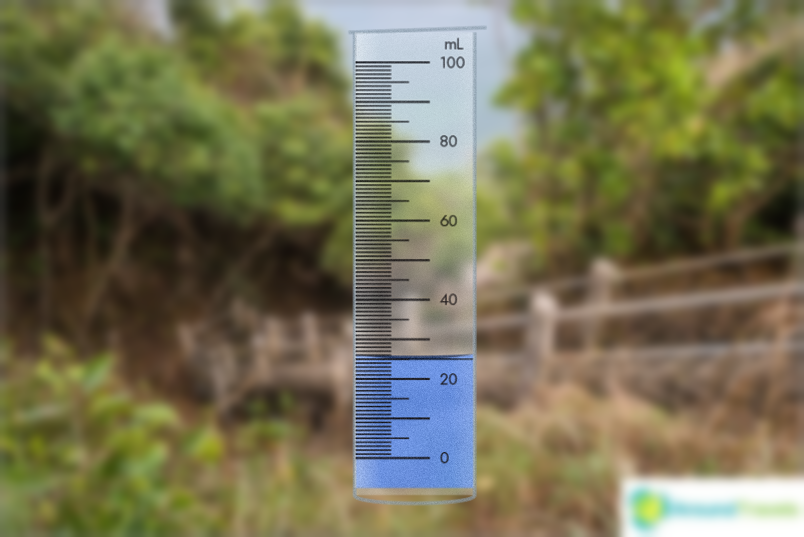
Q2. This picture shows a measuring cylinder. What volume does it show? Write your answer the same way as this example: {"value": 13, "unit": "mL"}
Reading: {"value": 25, "unit": "mL"}
